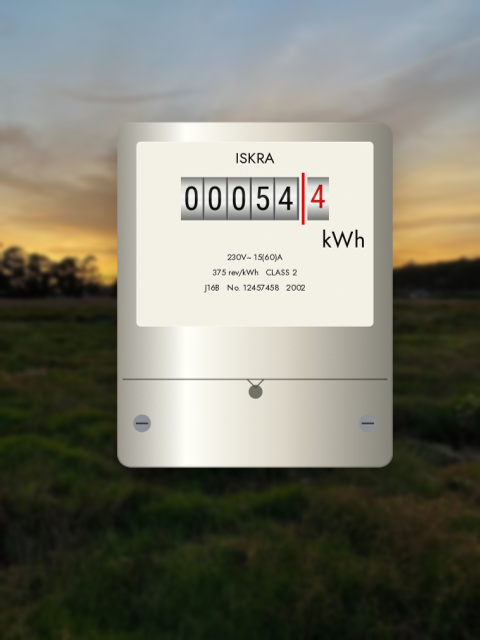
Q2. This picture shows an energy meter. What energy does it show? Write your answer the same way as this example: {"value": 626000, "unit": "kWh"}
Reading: {"value": 54.4, "unit": "kWh"}
